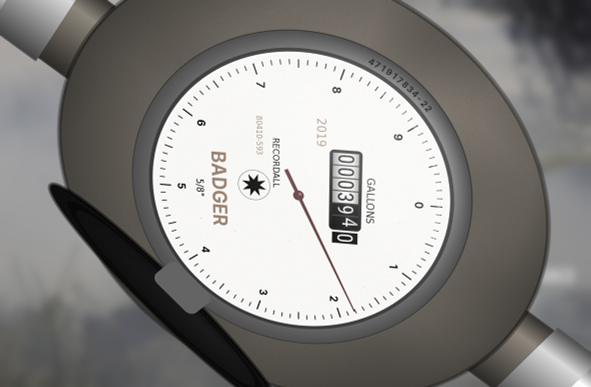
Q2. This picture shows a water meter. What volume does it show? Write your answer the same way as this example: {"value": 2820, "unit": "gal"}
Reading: {"value": 3941.8, "unit": "gal"}
